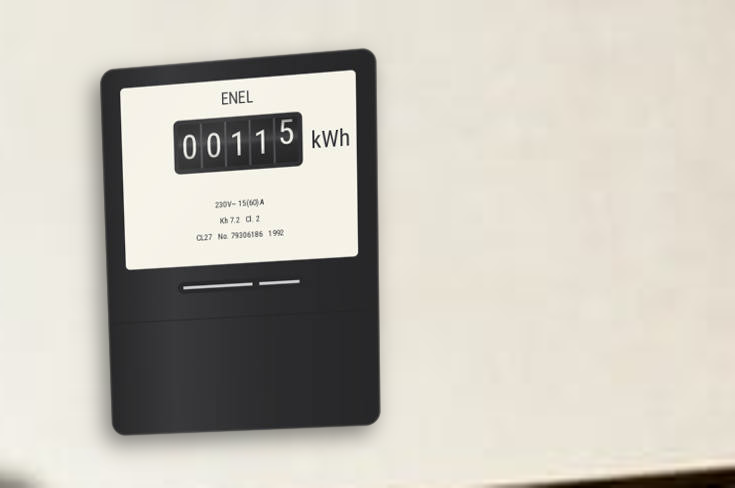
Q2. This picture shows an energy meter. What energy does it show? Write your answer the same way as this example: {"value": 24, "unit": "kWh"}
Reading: {"value": 115, "unit": "kWh"}
